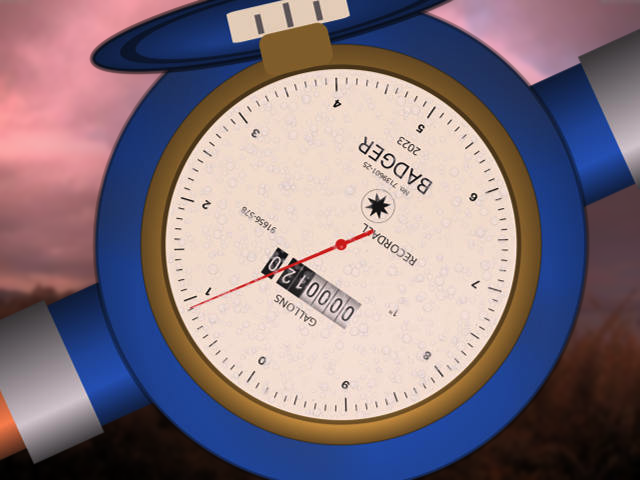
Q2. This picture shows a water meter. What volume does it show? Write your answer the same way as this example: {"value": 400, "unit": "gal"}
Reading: {"value": 120.9, "unit": "gal"}
